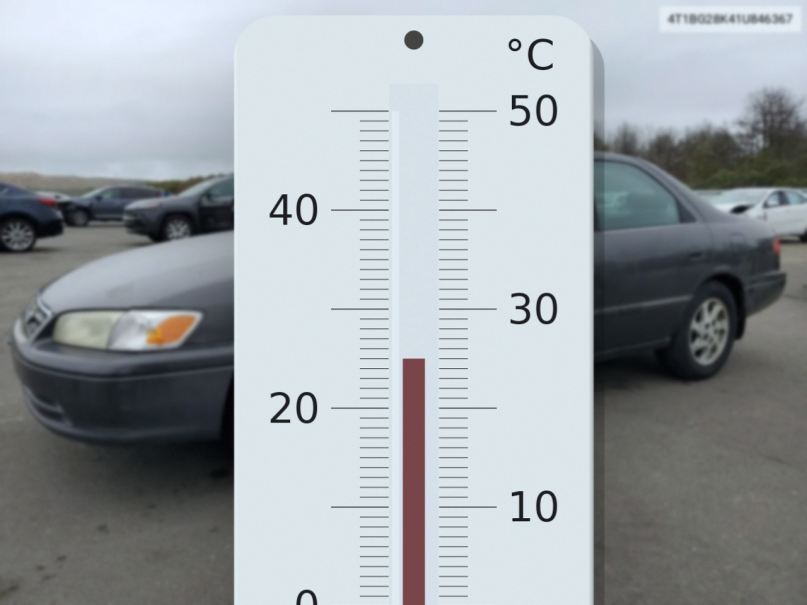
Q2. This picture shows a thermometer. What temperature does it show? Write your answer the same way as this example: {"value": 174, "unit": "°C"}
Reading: {"value": 25, "unit": "°C"}
